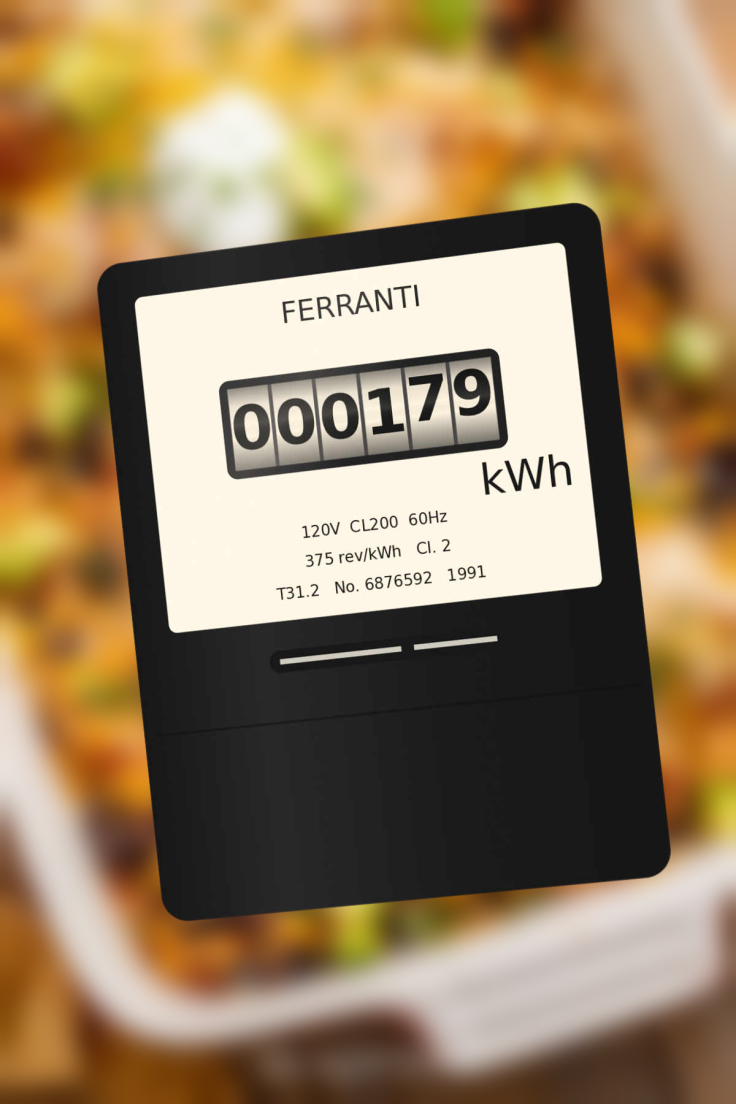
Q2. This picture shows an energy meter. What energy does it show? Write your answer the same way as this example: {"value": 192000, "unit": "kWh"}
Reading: {"value": 179, "unit": "kWh"}
